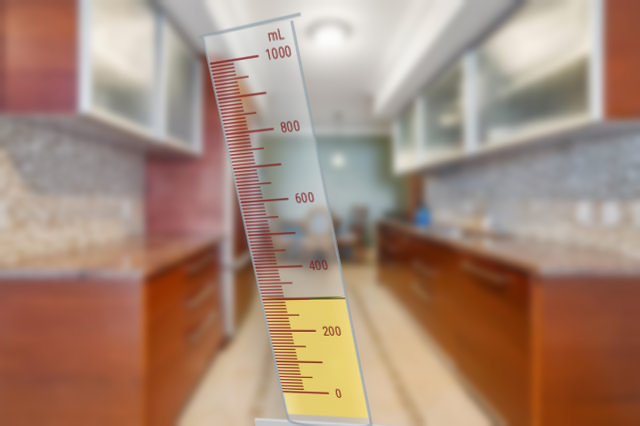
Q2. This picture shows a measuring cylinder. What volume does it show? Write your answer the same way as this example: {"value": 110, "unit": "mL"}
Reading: {"value": 300, "unit": "mL"}
